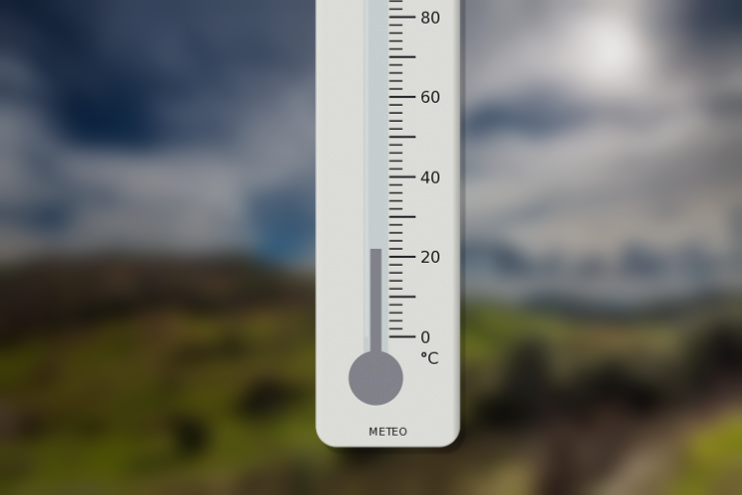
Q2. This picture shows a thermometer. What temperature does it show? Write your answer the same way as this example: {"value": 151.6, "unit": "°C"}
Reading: {"value": 22, "unit": "°C"}
